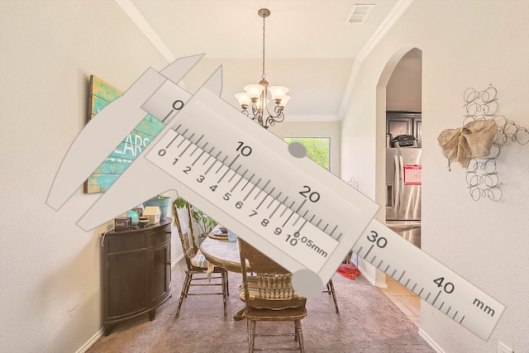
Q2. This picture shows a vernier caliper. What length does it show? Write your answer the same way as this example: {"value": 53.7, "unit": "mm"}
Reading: {"value": 2.6, "unit": "mm"}
